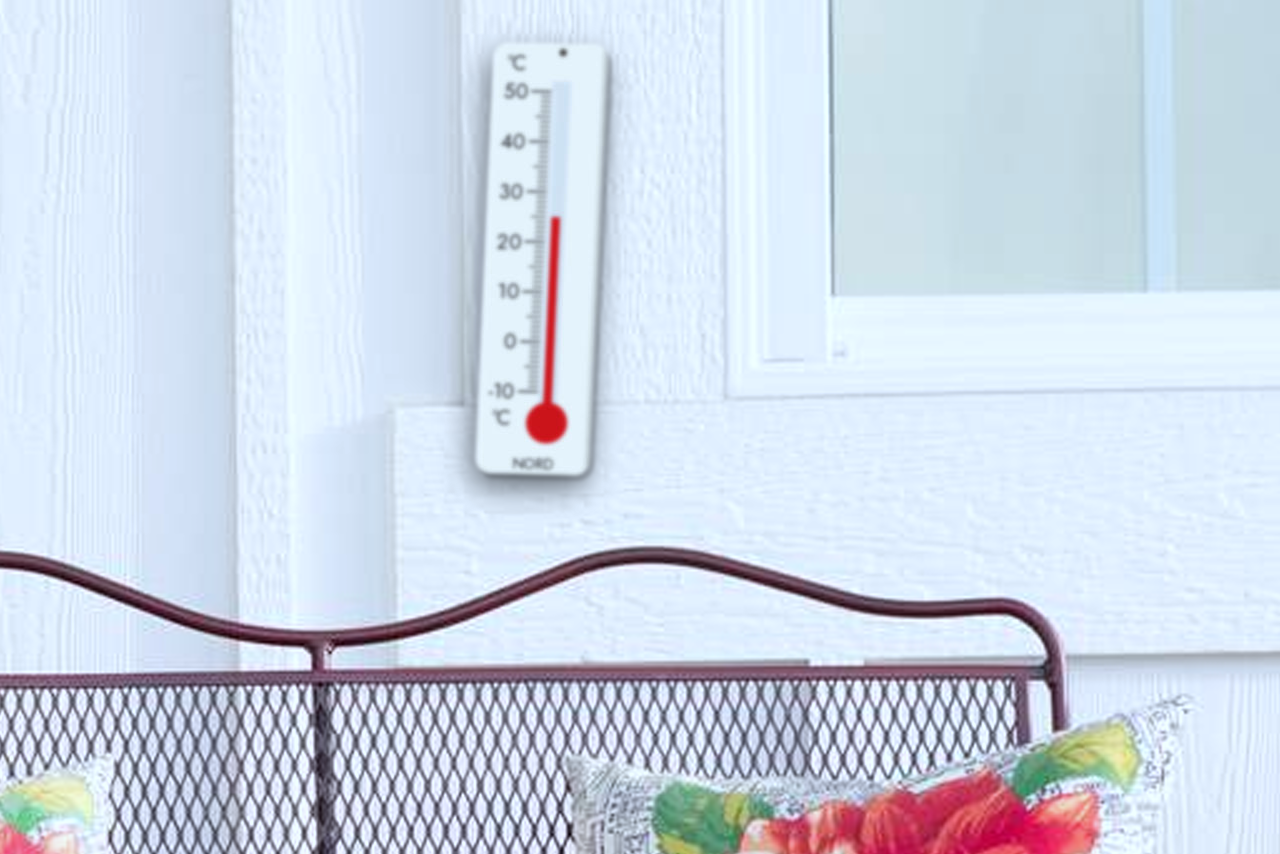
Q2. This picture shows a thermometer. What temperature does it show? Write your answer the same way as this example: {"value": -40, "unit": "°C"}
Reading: {"value": 25, "unit": "°C"}
